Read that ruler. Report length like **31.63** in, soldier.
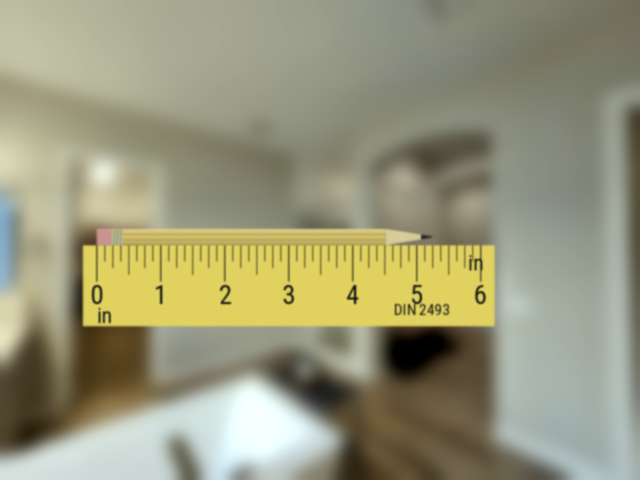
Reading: **5.25** in
